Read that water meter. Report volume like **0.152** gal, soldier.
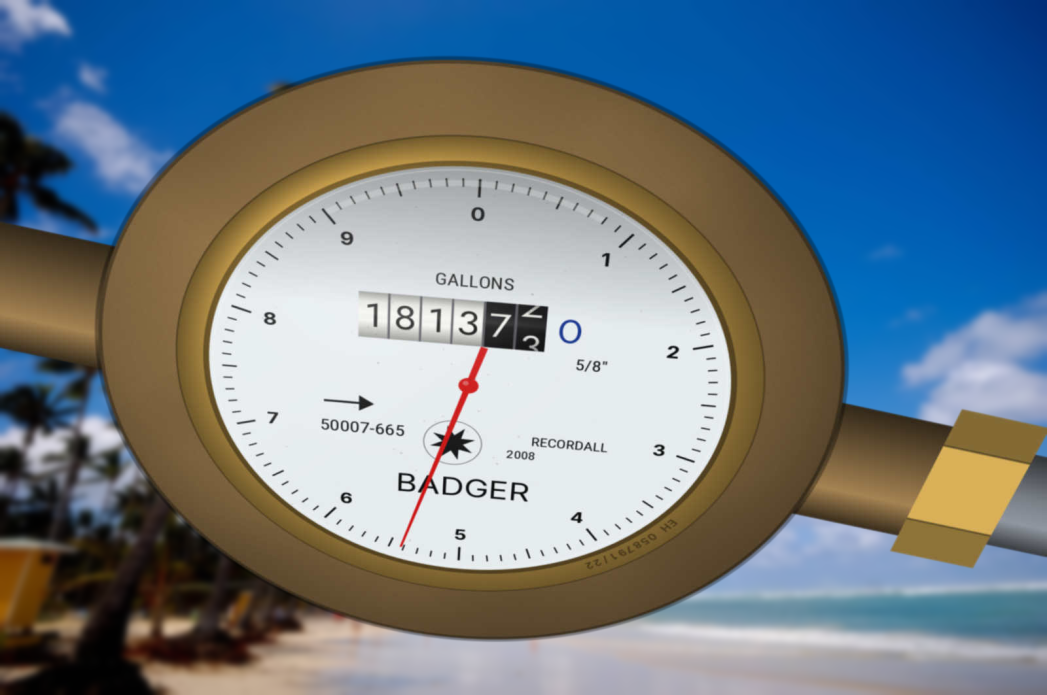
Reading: **1813725.4** gal
